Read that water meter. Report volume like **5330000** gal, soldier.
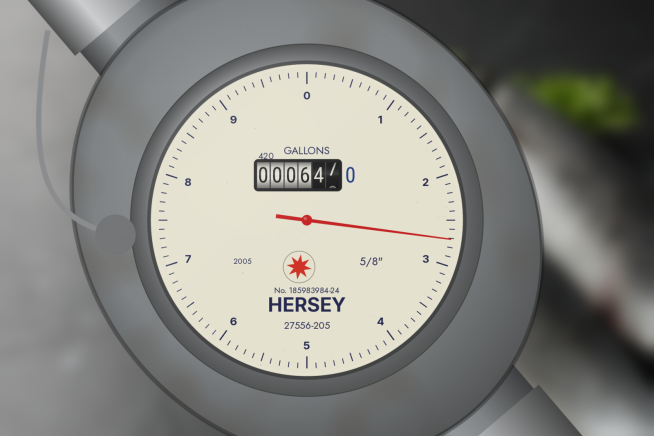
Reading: **6472.7** gal
